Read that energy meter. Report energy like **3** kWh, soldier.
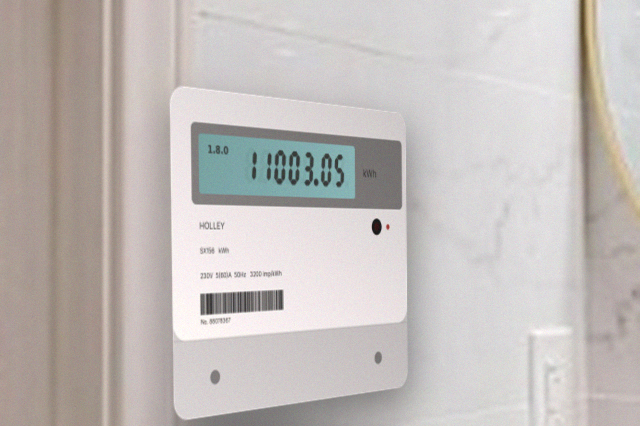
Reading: **11003.05** kWh
